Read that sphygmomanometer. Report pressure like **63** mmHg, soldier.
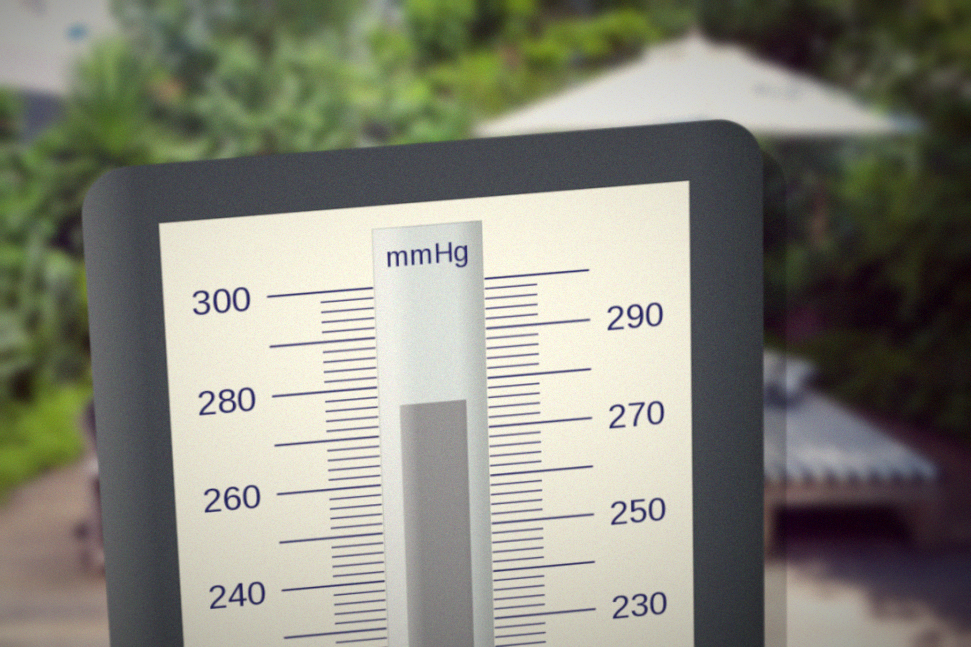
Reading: **276** mmHg
